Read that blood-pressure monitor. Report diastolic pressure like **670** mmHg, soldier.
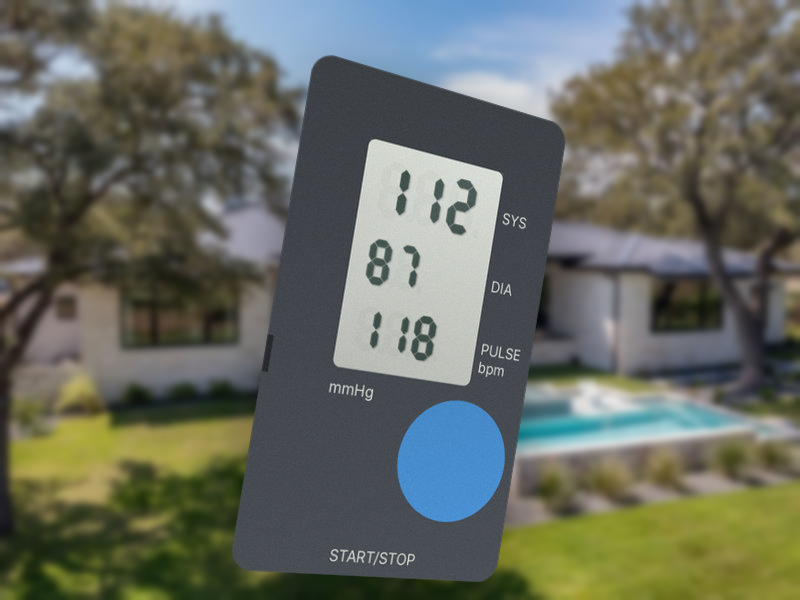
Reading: **87** mmHg
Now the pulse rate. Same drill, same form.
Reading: **118** bpm
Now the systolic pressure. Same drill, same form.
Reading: **112** mmHg
